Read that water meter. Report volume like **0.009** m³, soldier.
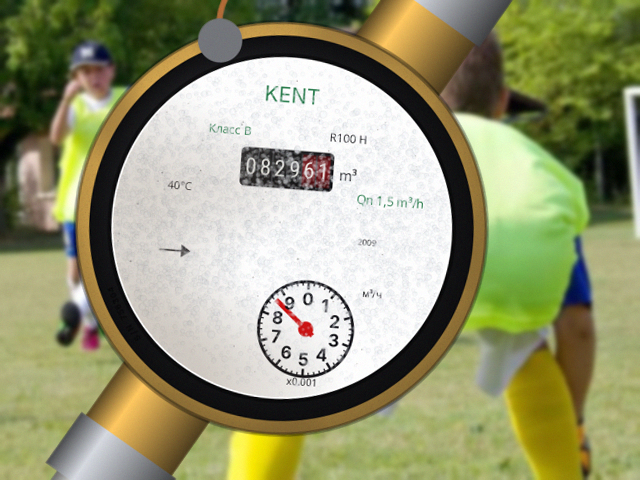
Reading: **829.618** m³
